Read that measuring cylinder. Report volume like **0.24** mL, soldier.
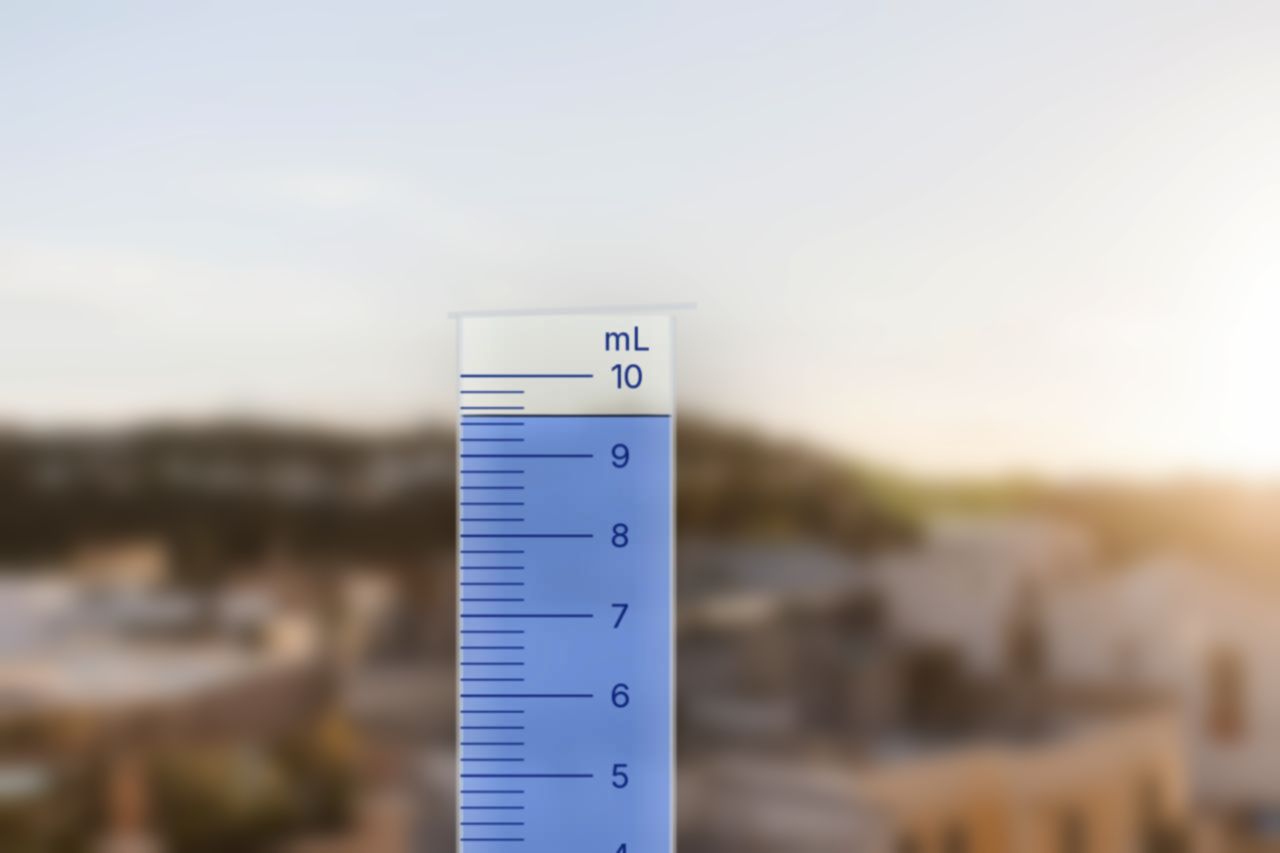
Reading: **9.5** mL
